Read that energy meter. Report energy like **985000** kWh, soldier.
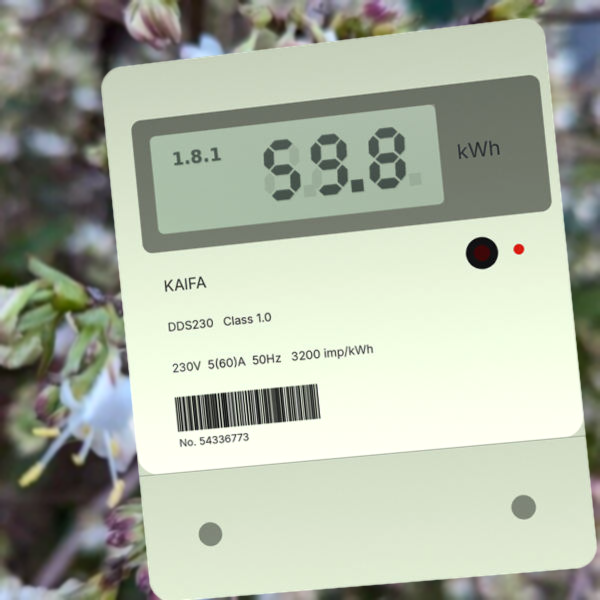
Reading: **59.8** kWh
